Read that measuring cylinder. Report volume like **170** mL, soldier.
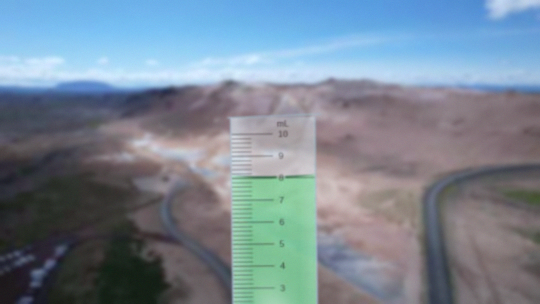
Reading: **8** mL
